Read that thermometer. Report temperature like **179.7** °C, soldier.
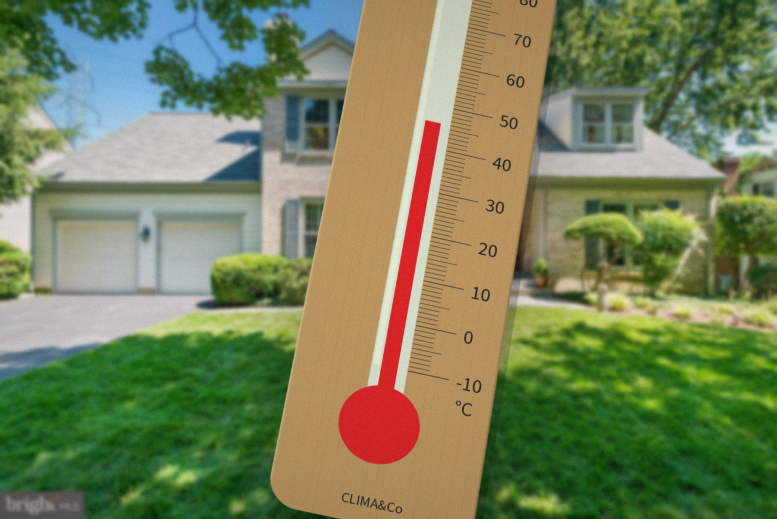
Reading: **46** °C
